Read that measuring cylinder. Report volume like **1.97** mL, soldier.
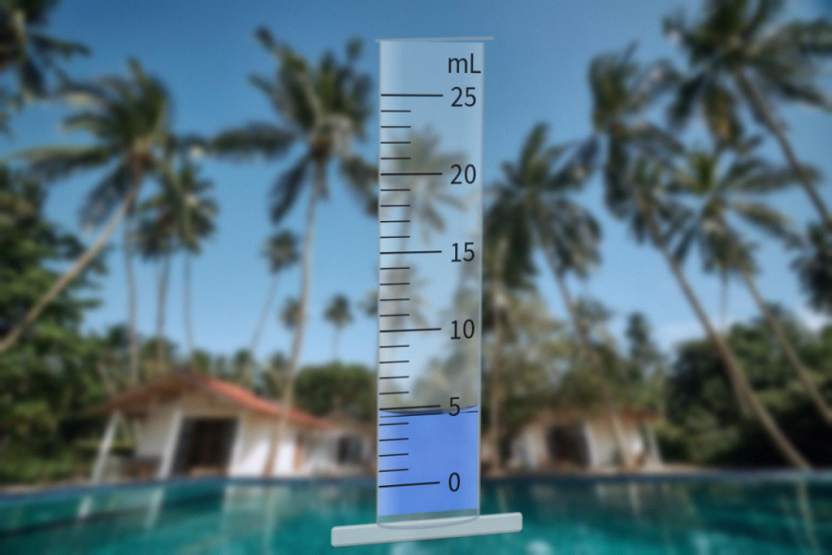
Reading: **4.5** mL
